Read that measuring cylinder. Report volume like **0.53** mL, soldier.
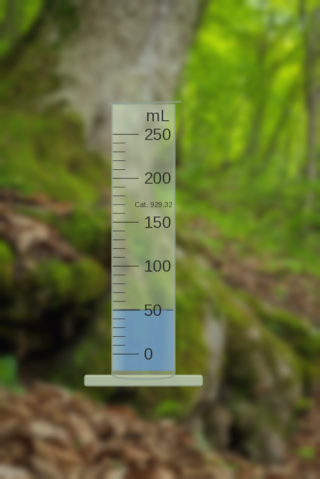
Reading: **50** mL
